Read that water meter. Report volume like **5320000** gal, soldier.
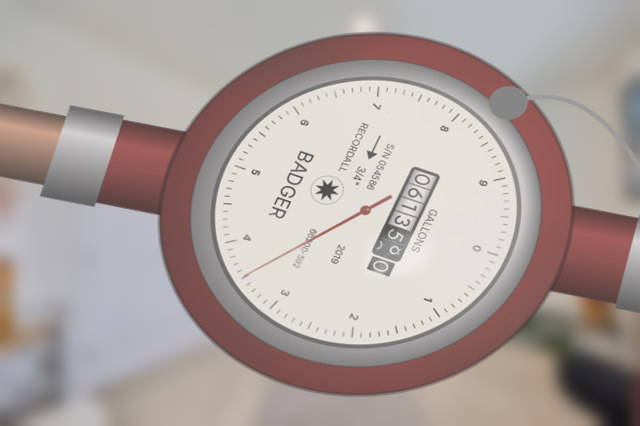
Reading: **613583.5** gal
